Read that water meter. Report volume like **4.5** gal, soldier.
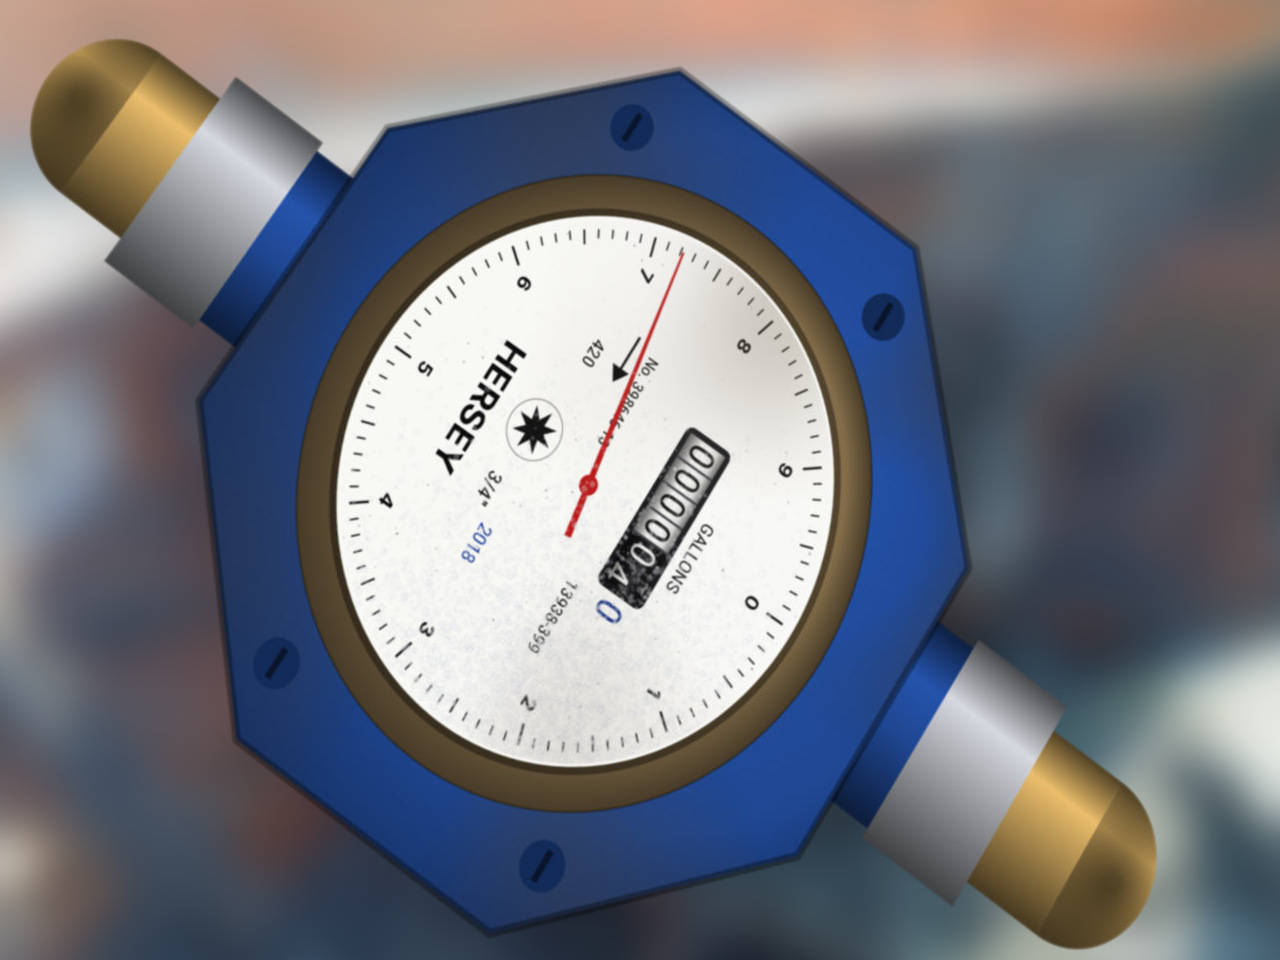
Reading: **37.2** gal
